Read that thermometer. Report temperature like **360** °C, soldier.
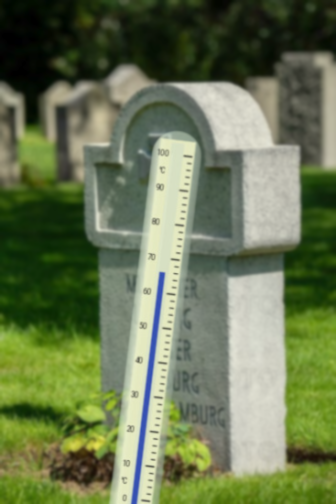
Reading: **66** °C
